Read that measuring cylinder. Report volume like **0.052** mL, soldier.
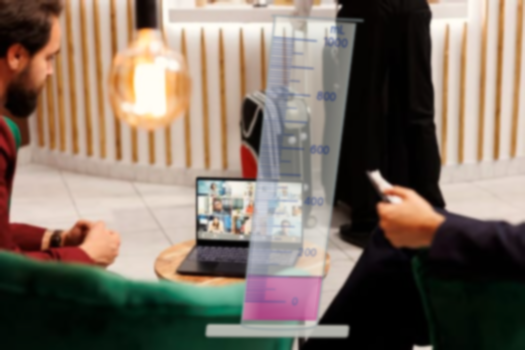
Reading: **100** mL
